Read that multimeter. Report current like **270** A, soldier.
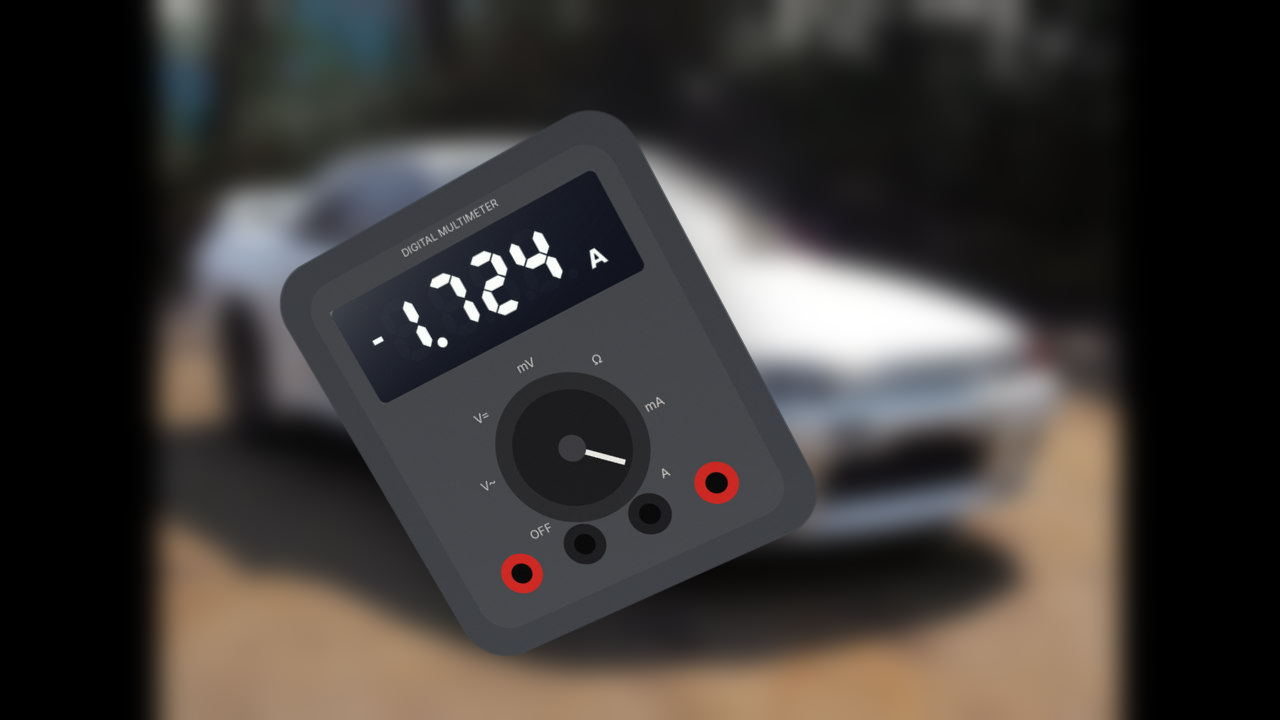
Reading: **-1.724** A
